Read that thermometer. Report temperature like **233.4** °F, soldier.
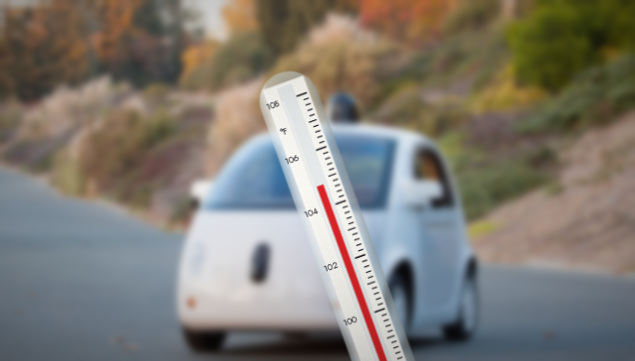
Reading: **104.8** °F
